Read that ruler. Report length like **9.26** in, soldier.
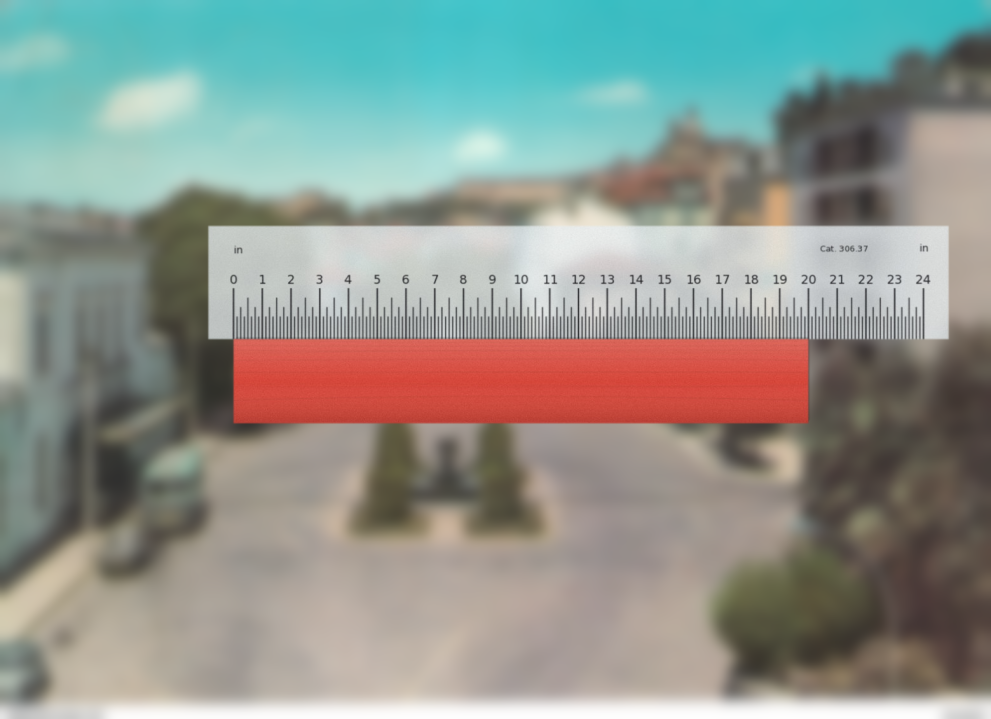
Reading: **20** in
